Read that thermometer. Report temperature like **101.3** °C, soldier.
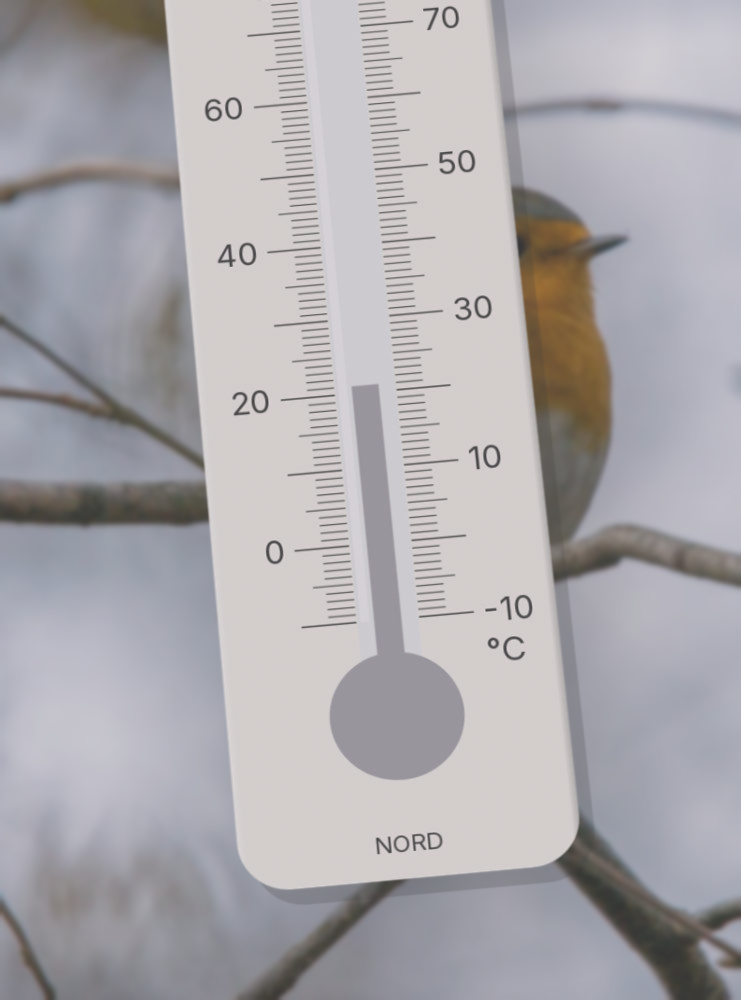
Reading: **21** °C
